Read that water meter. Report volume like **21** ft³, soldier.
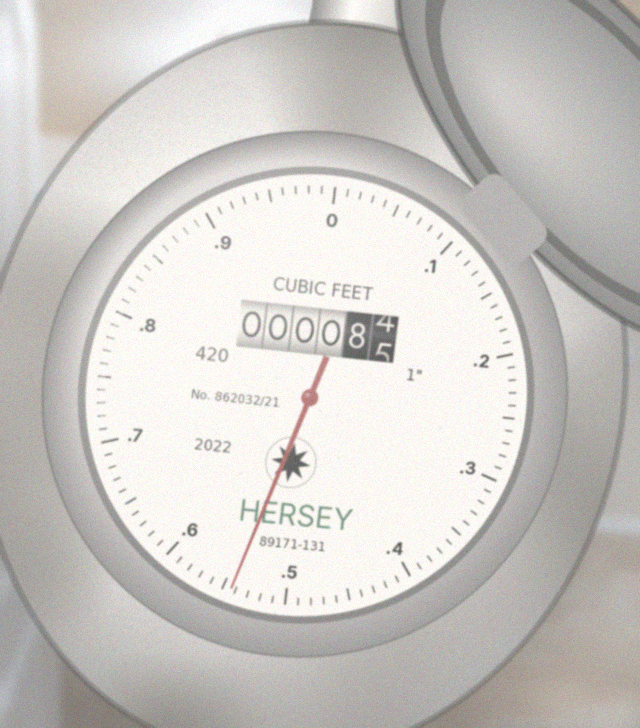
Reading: **84.54** ft³
